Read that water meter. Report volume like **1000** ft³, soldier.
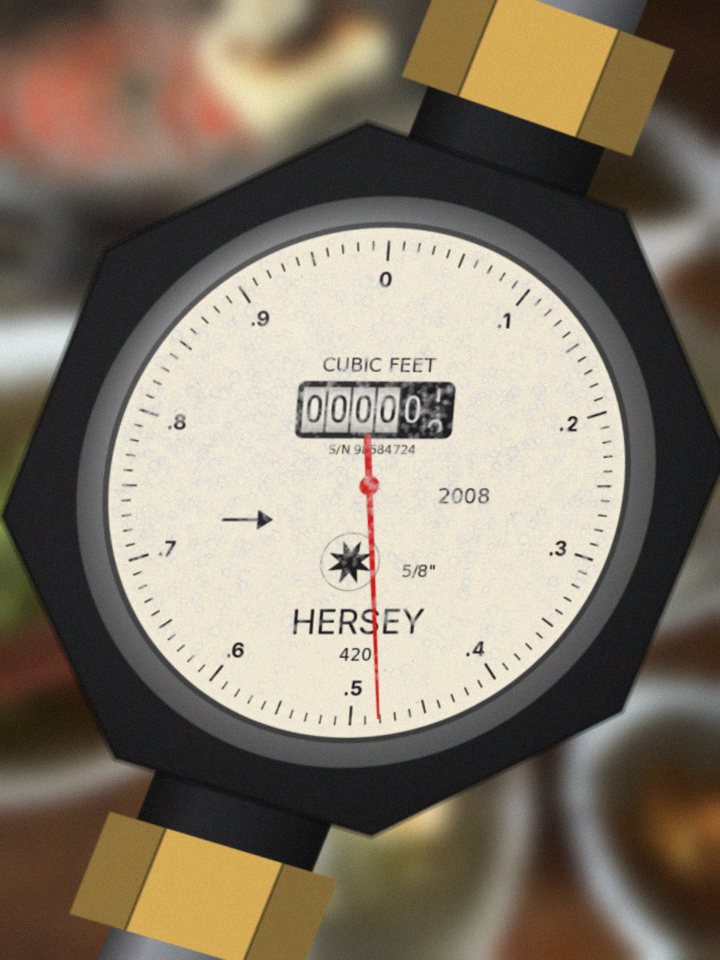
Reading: **1.48** ft³
